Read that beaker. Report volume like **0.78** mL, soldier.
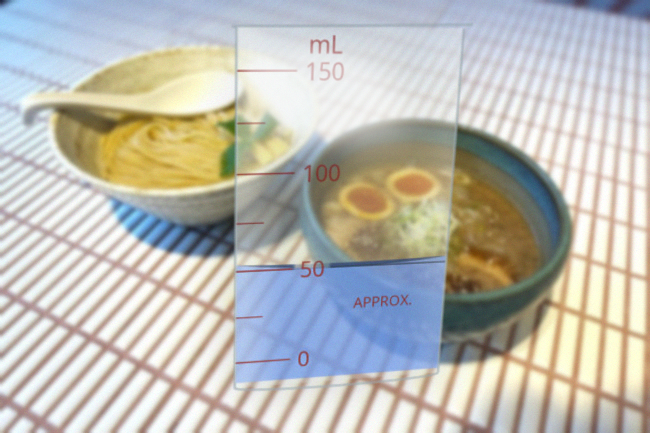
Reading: **50** mL
